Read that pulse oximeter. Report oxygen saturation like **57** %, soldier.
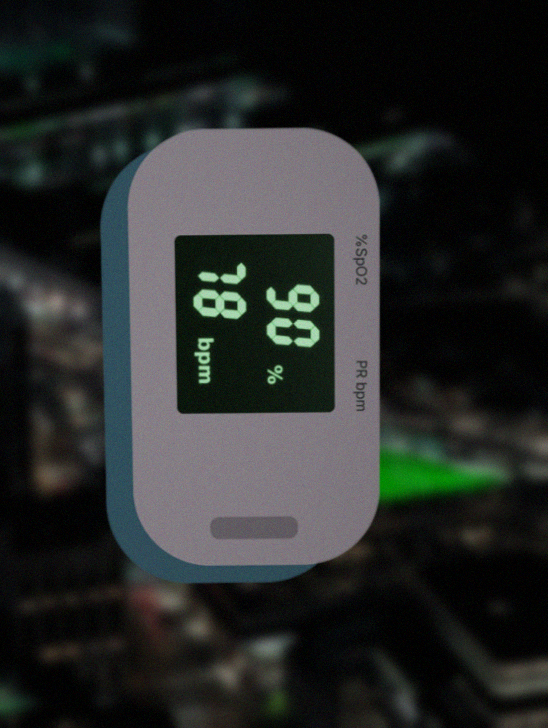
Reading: **90** %
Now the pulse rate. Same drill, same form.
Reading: **78** bpm
